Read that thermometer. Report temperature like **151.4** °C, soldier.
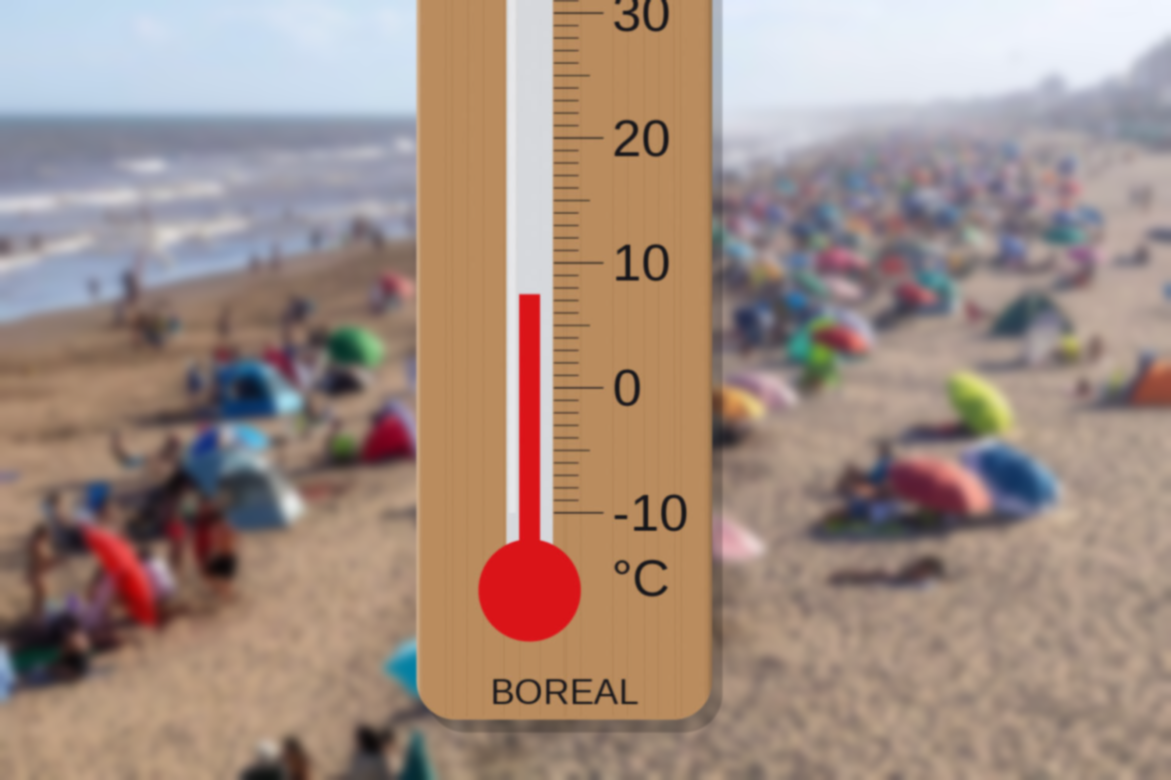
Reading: **7.5** °C
